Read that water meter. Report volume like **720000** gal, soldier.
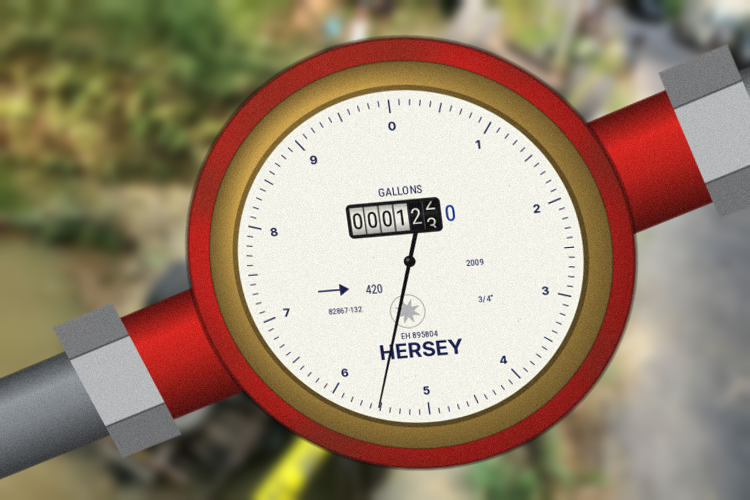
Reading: **1225.5** gal
